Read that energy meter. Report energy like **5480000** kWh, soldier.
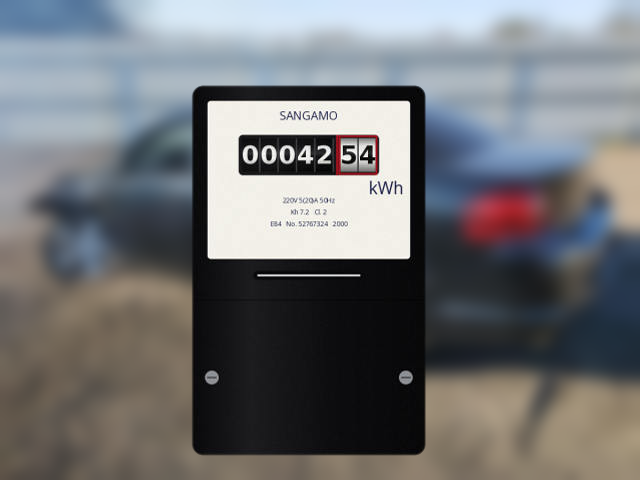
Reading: **42.54** kWh
